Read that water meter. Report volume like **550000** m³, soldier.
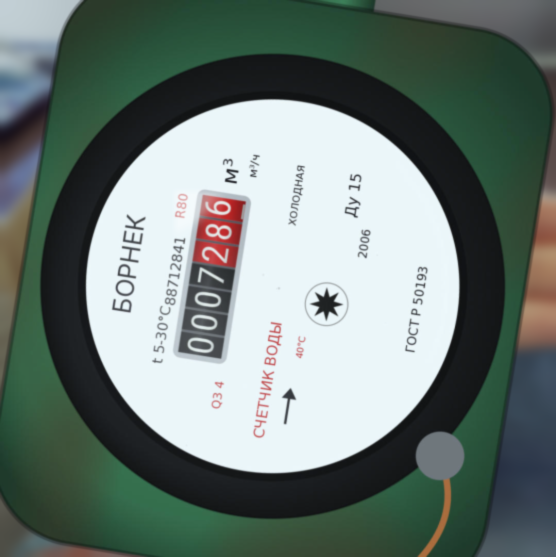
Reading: **7.286** m³
